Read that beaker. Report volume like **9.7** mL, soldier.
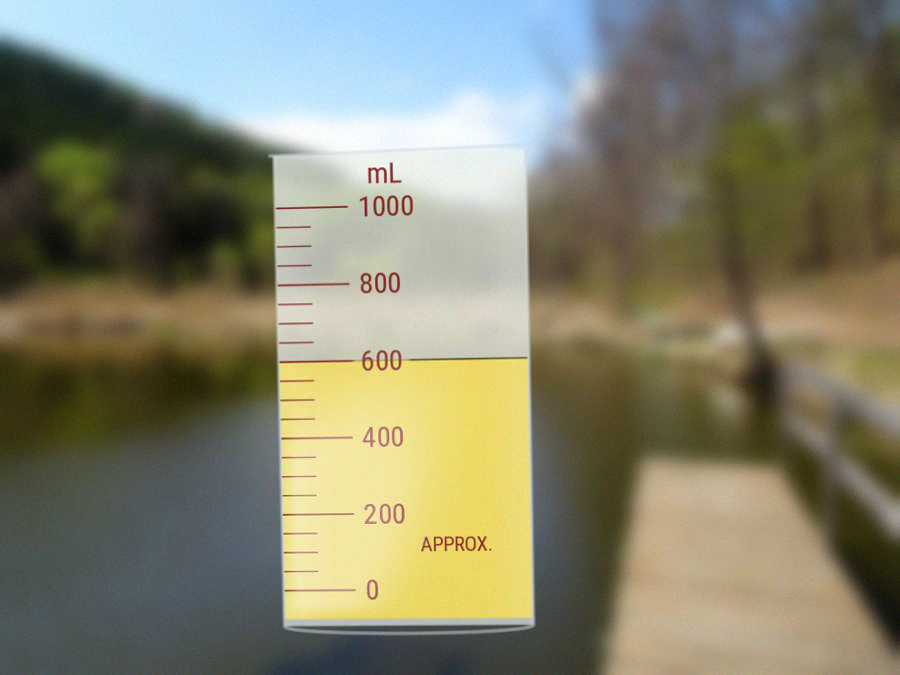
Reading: **600** mL
